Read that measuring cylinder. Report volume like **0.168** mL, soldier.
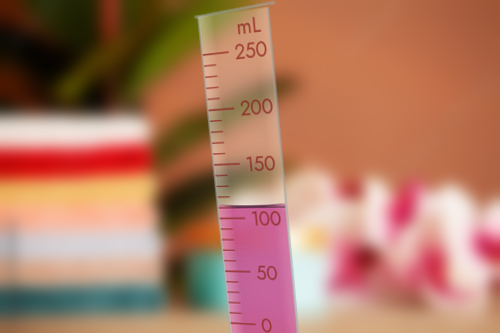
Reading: **110** mL
